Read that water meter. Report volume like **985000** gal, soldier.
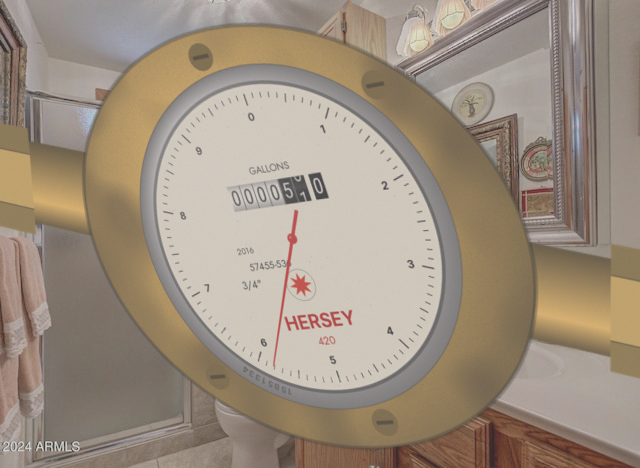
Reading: **505.8** gal
